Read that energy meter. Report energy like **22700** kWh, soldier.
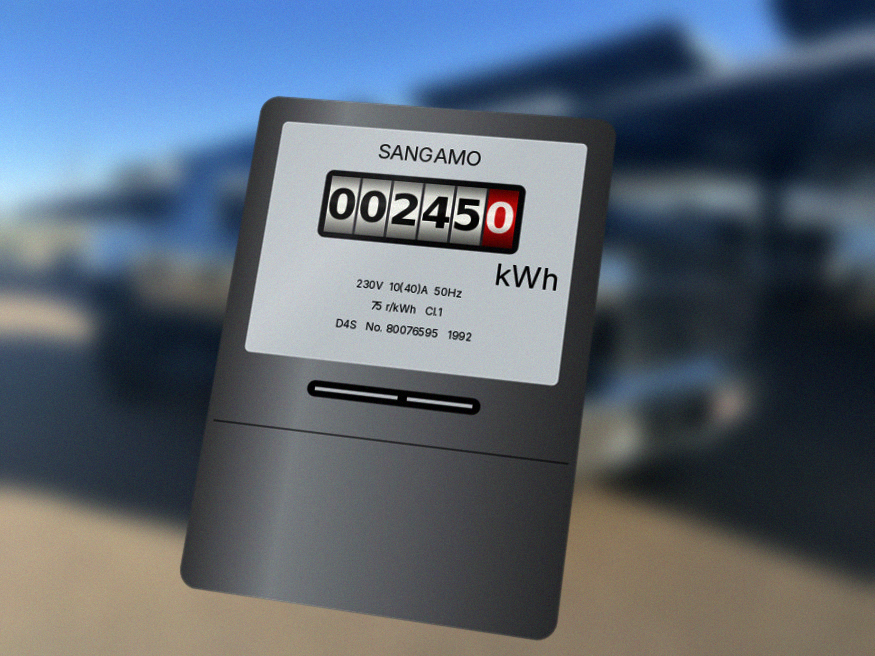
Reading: **245.0** kWh
